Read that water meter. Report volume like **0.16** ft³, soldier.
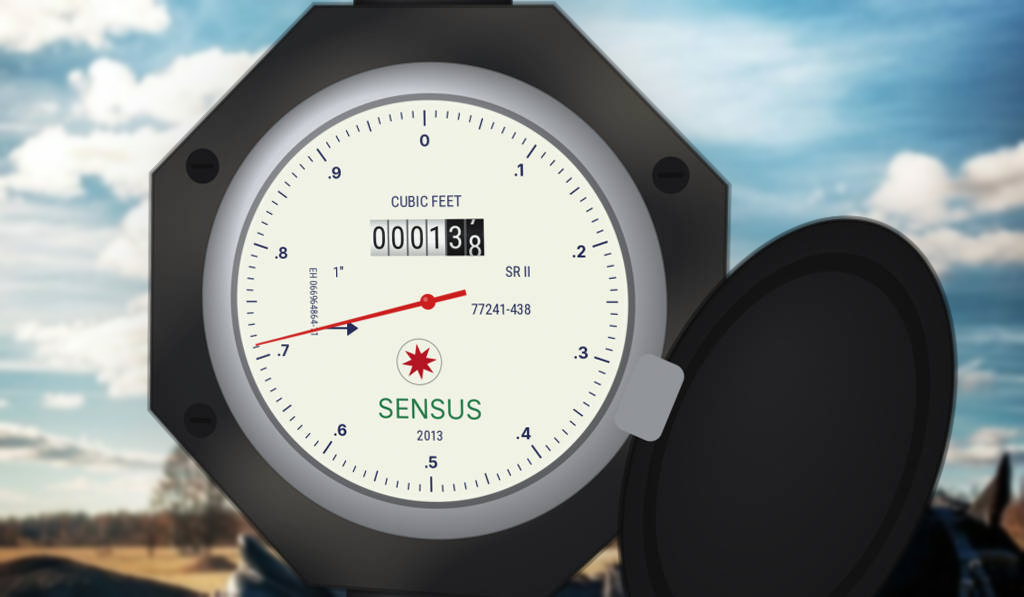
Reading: **137.71** ft³
